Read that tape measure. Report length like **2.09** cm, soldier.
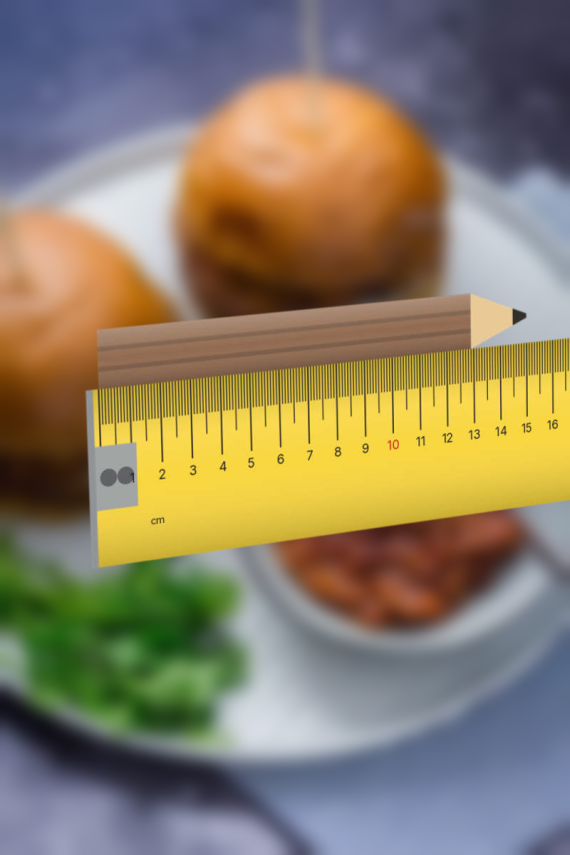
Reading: **15** cm
